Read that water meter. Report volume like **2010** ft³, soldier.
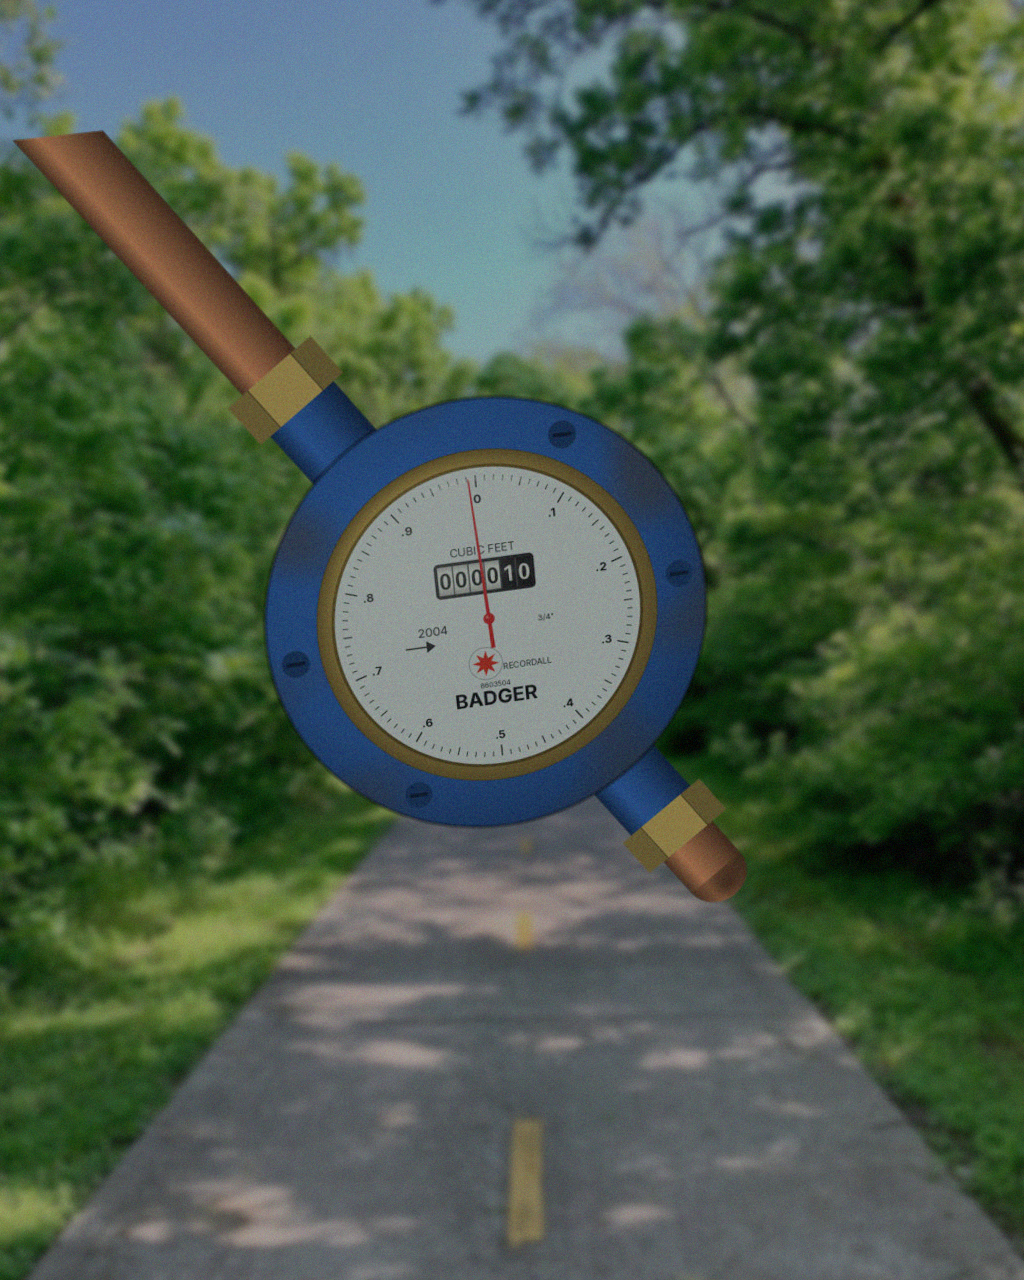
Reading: **9.99** ft³
